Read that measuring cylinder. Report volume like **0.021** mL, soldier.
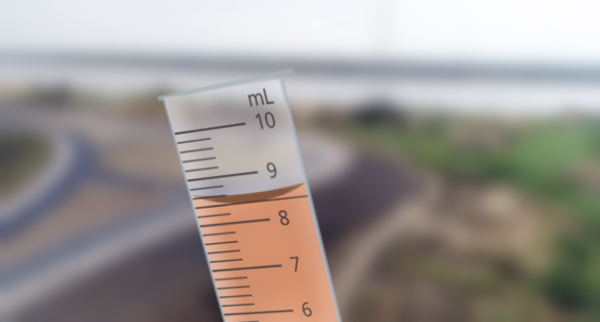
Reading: **8.4** mL
